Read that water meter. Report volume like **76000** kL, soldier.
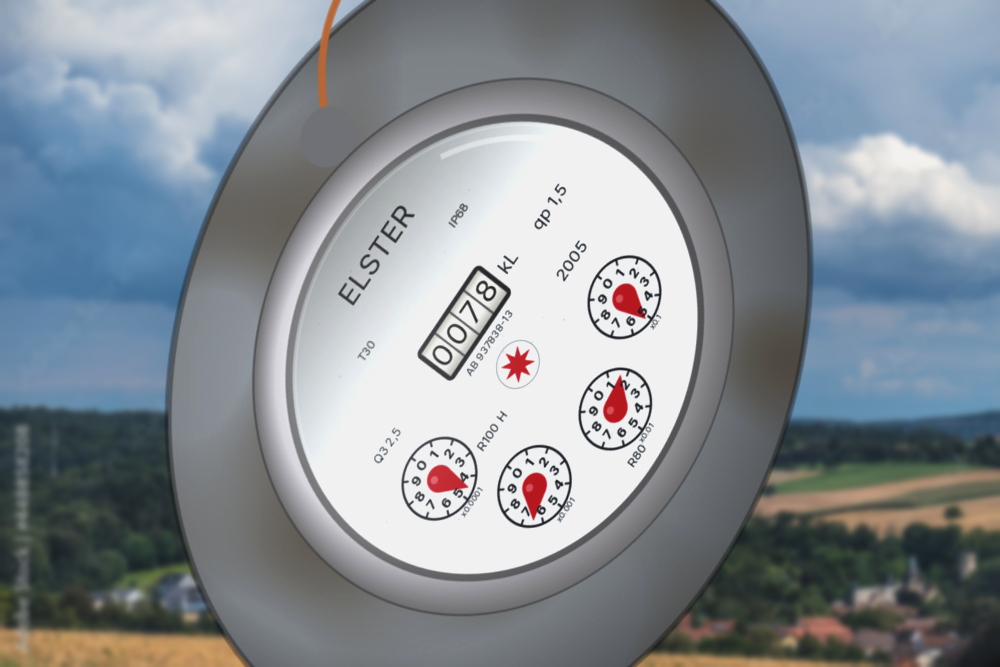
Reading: **78.5164** kL
